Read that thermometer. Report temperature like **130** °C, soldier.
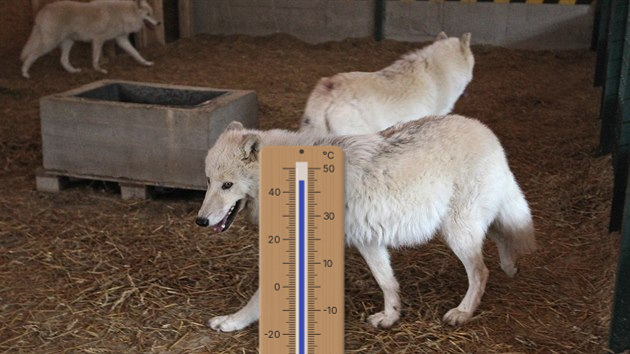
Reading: **45** °C
